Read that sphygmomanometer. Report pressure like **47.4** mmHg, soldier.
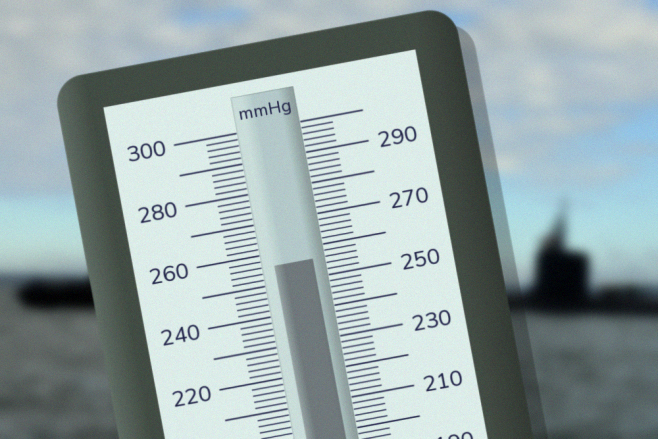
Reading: **256** mmHg
